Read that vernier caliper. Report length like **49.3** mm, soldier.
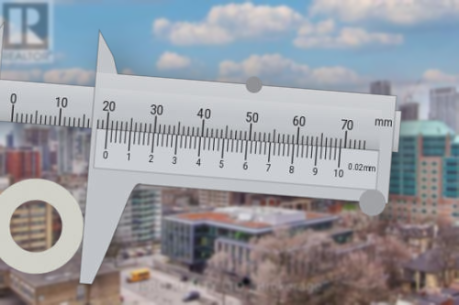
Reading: **20.0** mm
